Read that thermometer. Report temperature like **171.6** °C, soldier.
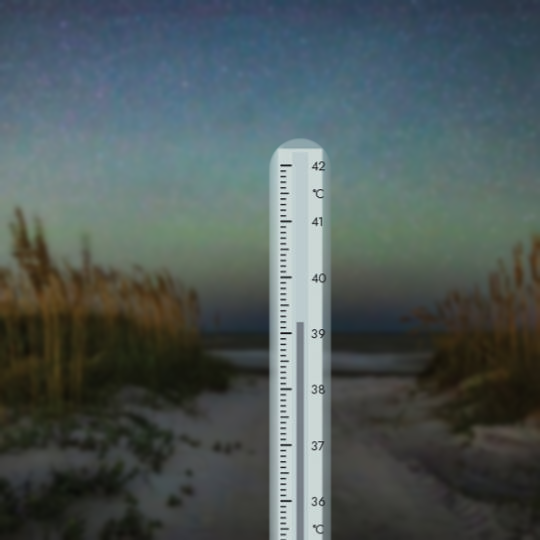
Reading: **39.2** °C
